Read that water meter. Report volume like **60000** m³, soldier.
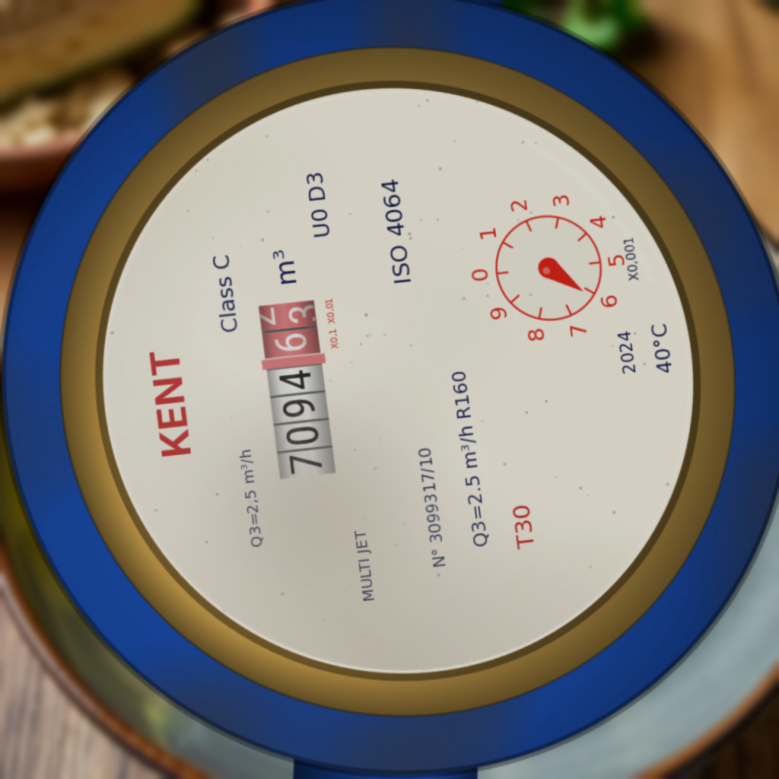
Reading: **7094.626** m³
